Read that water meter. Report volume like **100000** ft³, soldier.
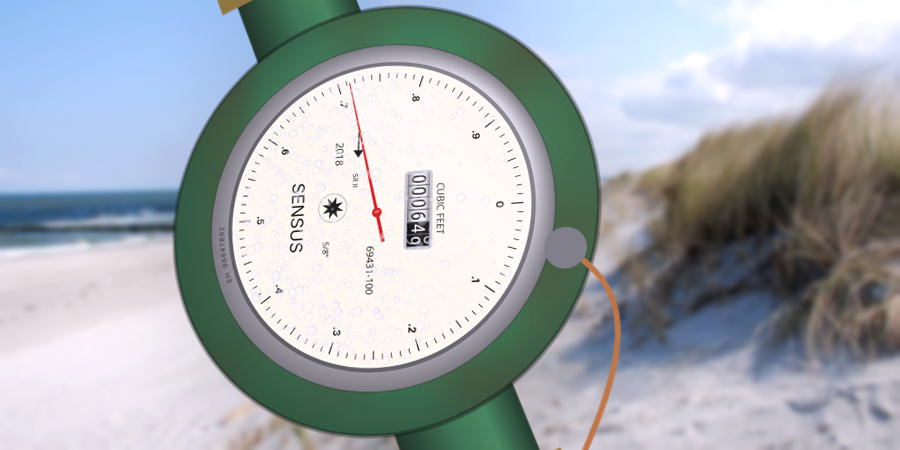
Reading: **648.71** ft³
